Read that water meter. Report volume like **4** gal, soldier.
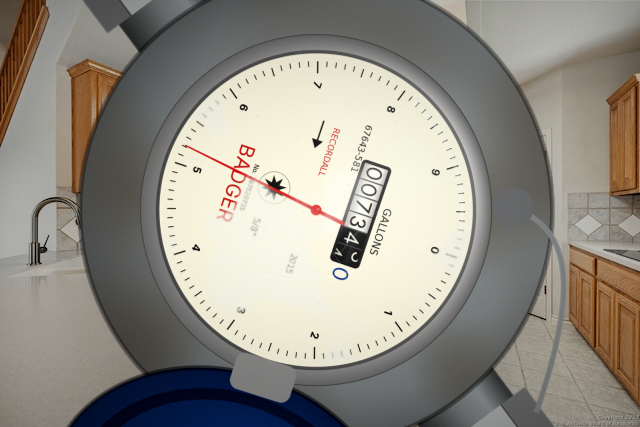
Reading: **73435.2** gal
